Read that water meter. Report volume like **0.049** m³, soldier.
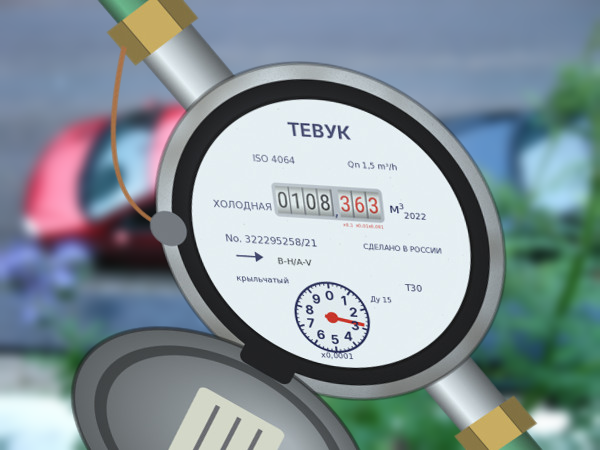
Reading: **108.3632** m³
